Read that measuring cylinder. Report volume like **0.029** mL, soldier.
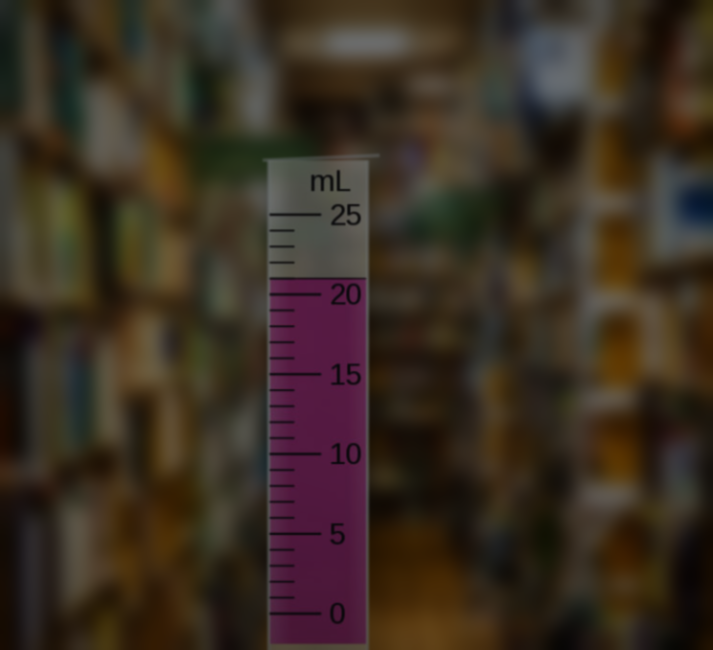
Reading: **21** mL
